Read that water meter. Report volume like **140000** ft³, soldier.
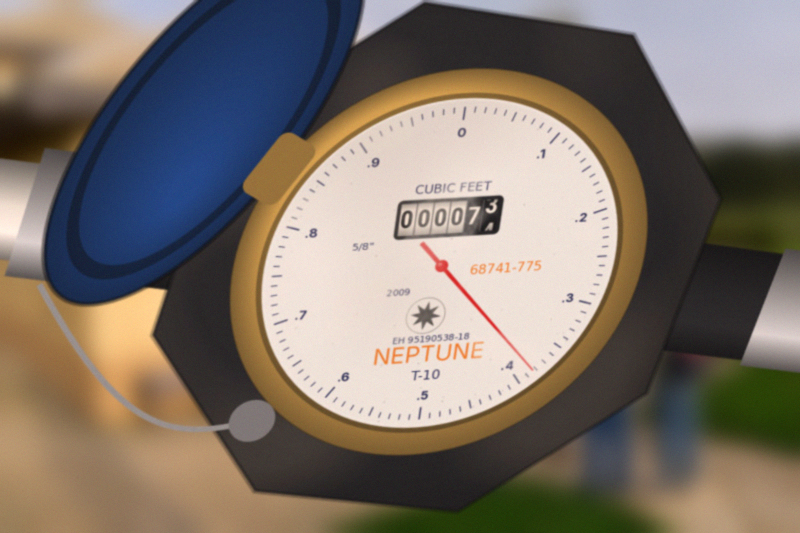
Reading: **73.38** ft³
